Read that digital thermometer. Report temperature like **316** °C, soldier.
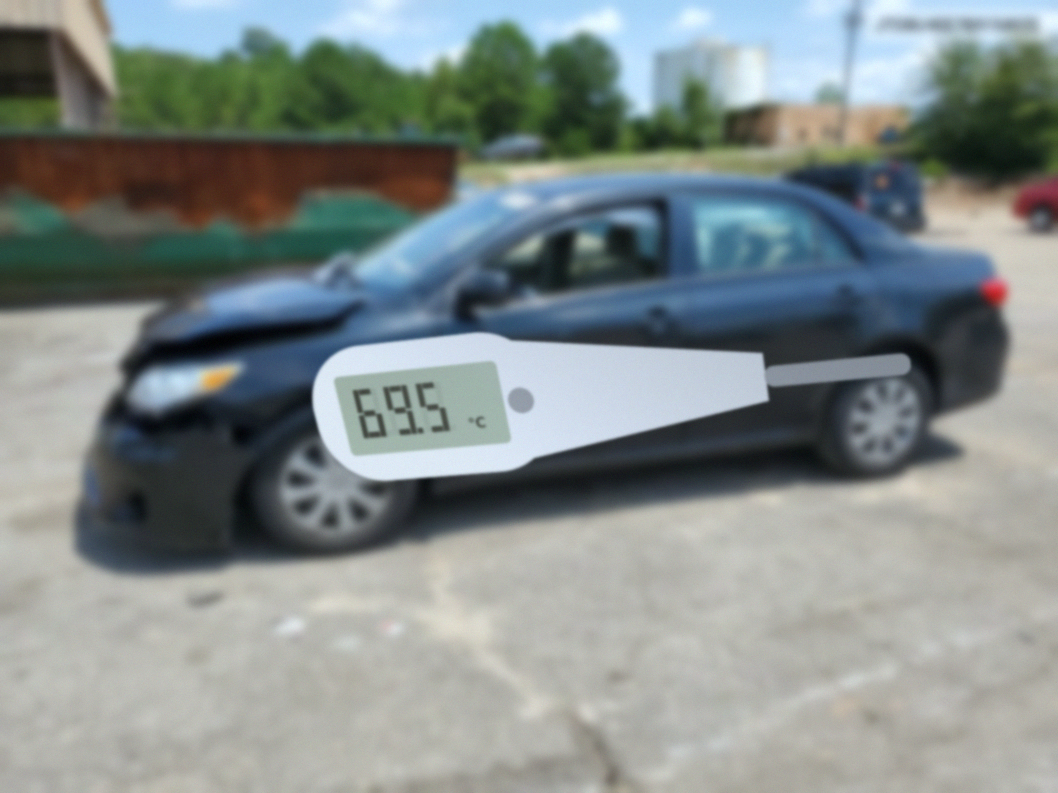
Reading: **69.5** °C
